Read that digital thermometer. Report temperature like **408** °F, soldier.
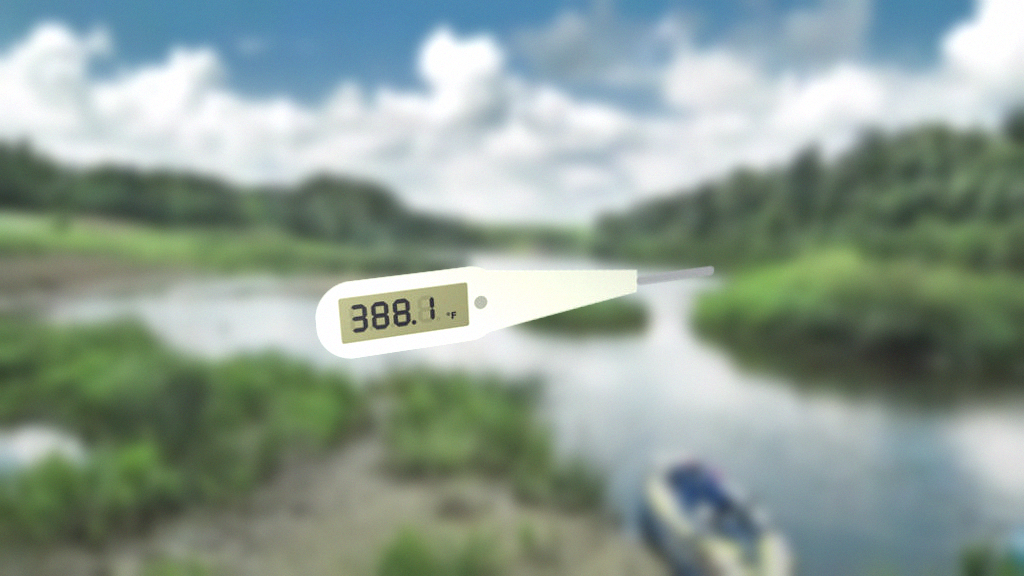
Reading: **388.1** °F
